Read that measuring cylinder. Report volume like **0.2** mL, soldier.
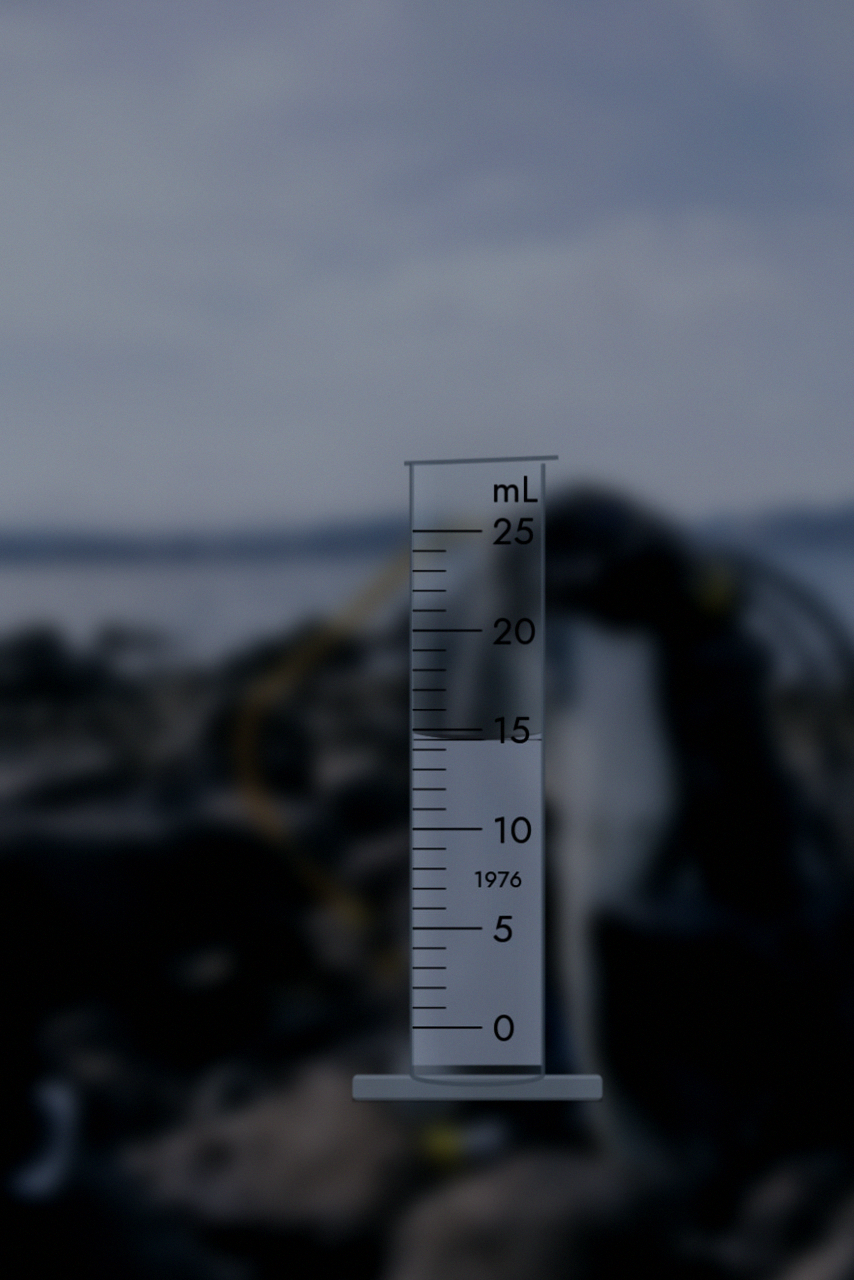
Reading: **14.5** mL
